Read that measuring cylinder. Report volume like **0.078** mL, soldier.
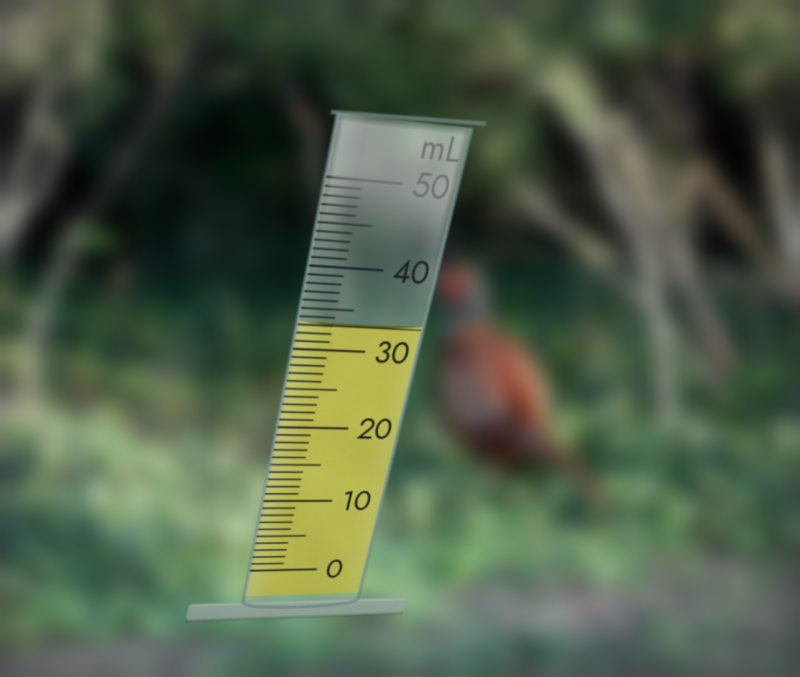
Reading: **33** mL
